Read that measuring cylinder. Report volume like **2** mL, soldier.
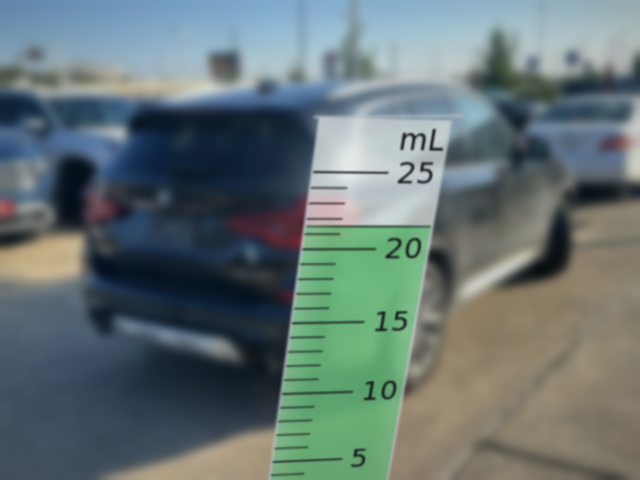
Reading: **21.5** mL
